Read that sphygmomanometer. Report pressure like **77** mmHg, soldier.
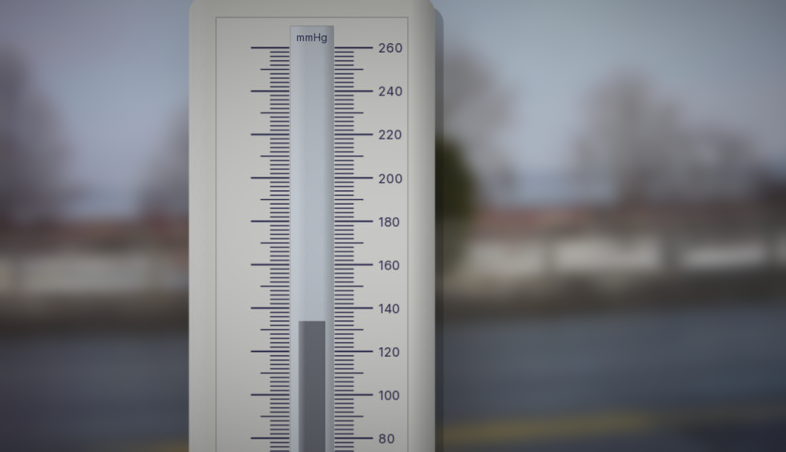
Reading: **134** mmHg
